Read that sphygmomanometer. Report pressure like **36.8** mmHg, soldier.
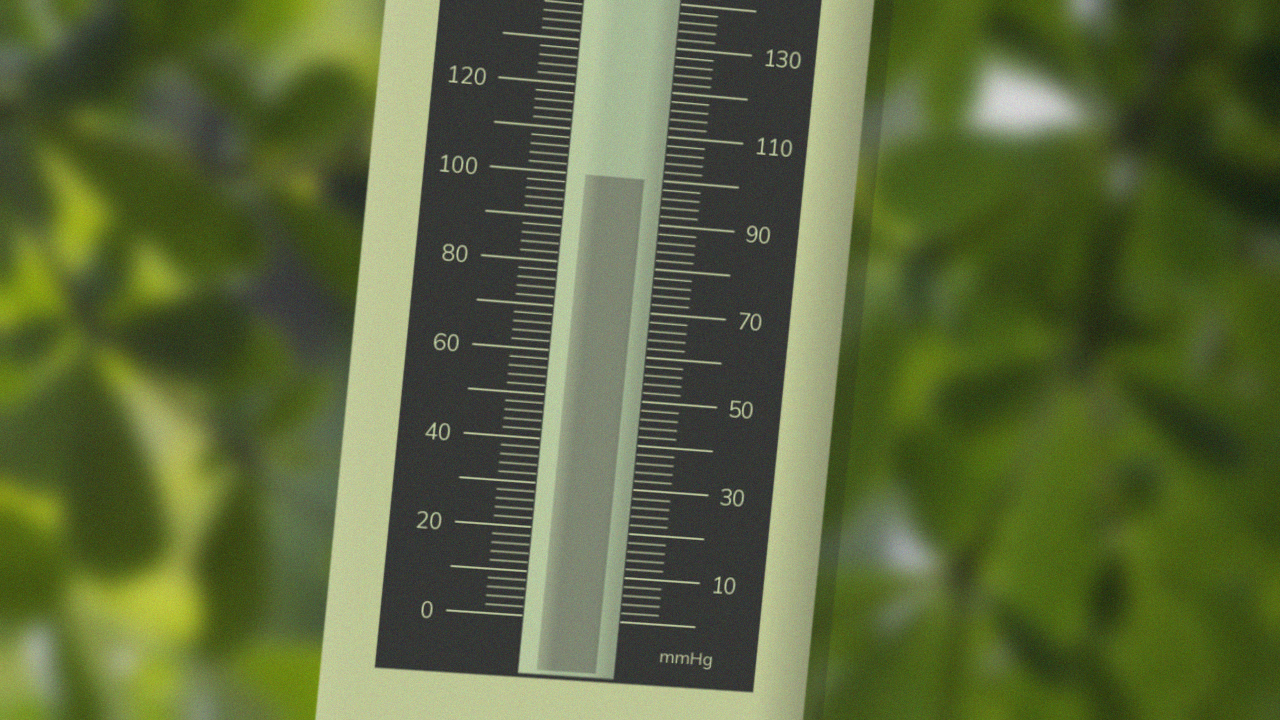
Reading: **100** mmHg
